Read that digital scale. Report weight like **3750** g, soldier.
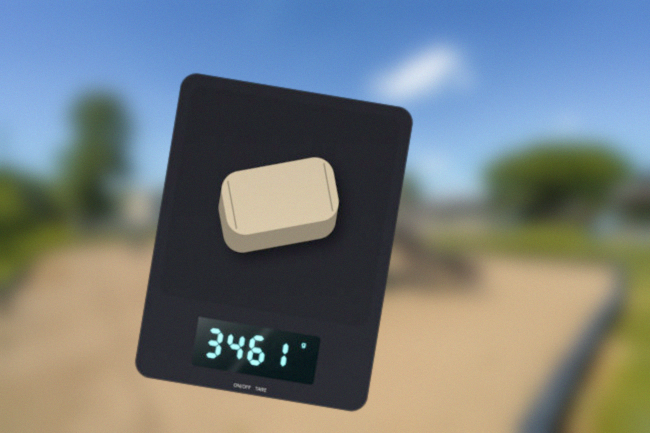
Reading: **3461** g
